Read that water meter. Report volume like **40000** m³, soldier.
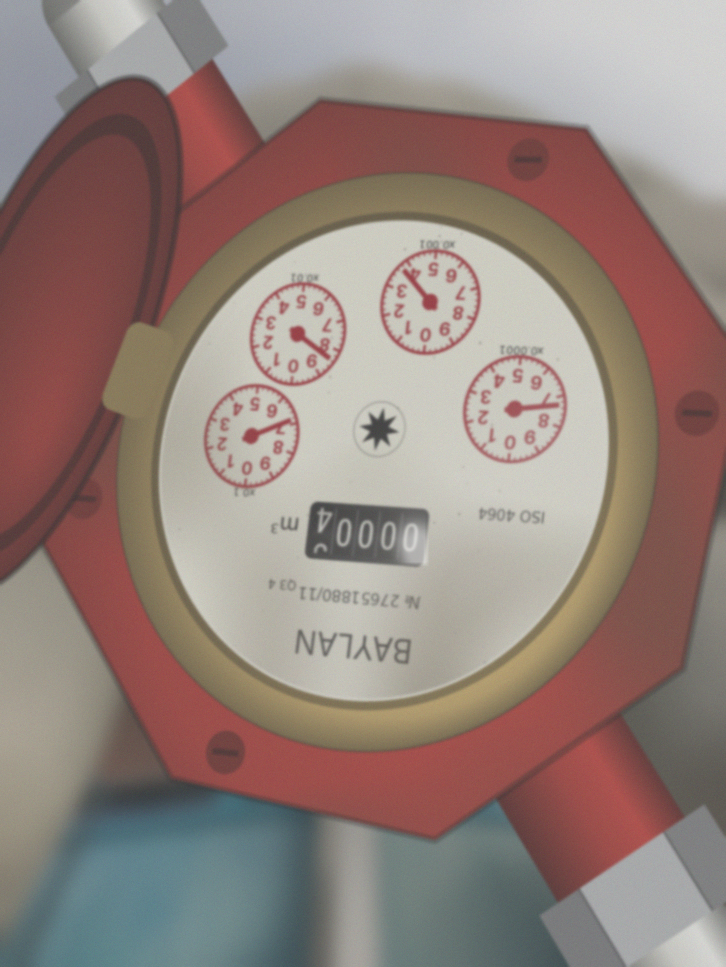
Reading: **3.6837** m³
